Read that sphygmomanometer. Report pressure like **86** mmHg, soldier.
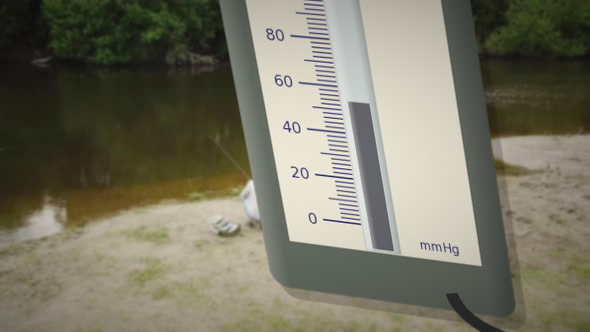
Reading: **54** mmHg
